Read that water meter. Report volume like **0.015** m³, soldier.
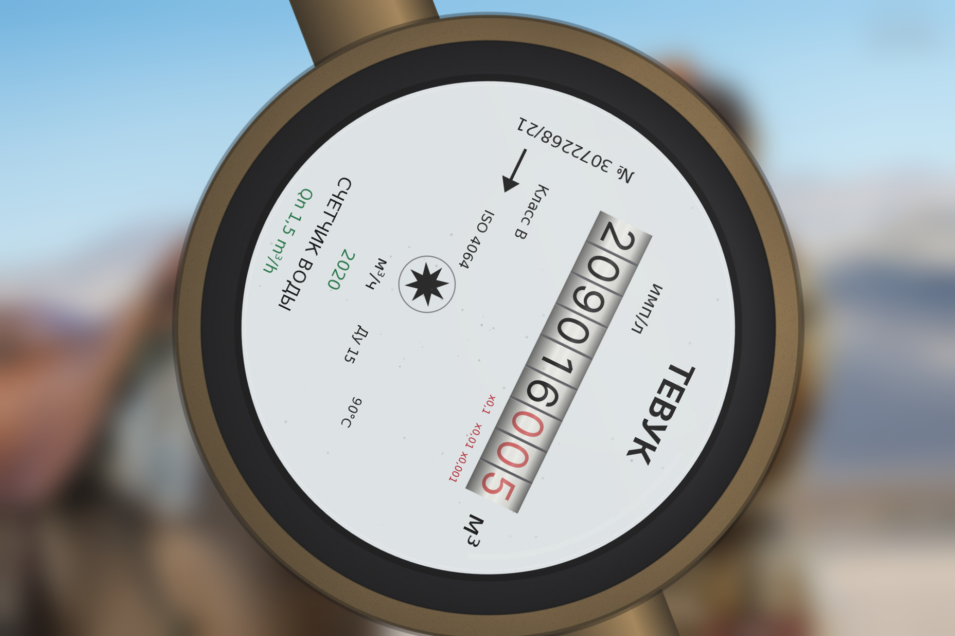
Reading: **209016.005** m³
